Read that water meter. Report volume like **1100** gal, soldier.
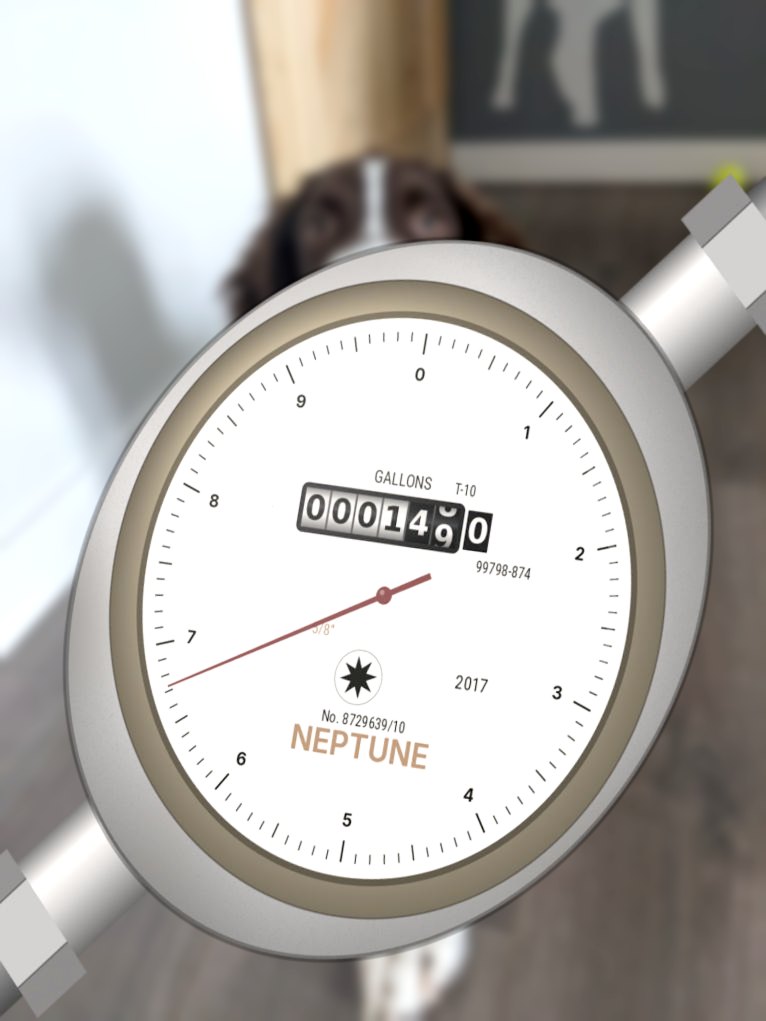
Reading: **1486.7** gal
